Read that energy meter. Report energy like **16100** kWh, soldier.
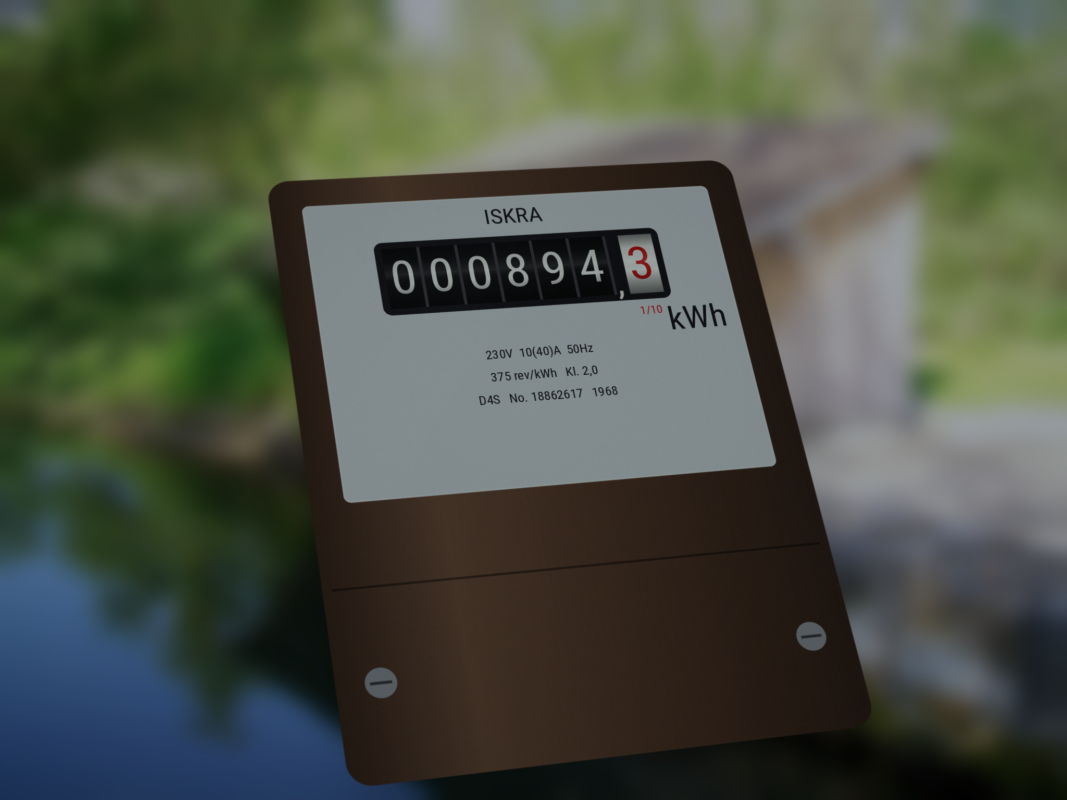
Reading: **894.3** kWh
